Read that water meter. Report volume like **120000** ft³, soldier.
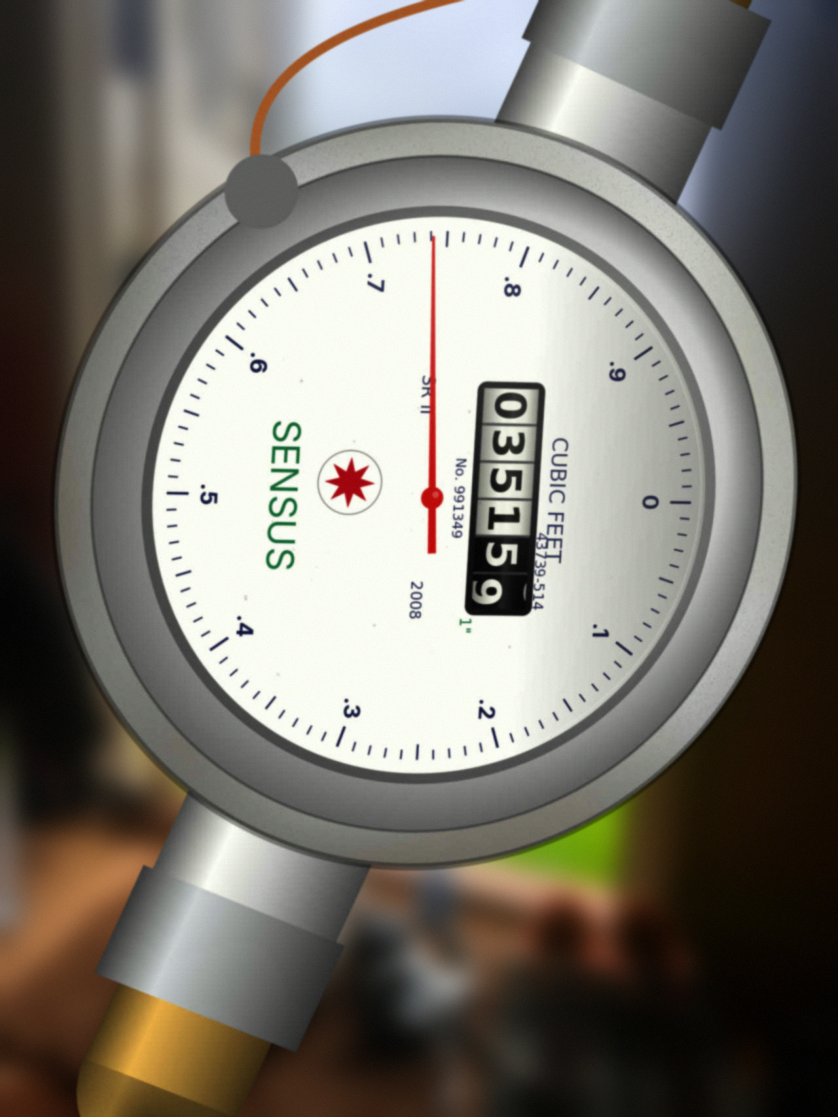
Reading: **35158.74** ft³
